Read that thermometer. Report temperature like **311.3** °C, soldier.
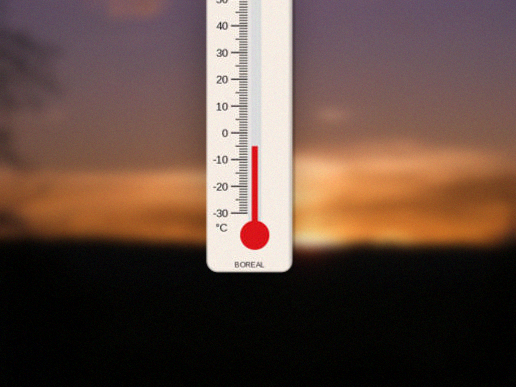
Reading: **-5** °C
